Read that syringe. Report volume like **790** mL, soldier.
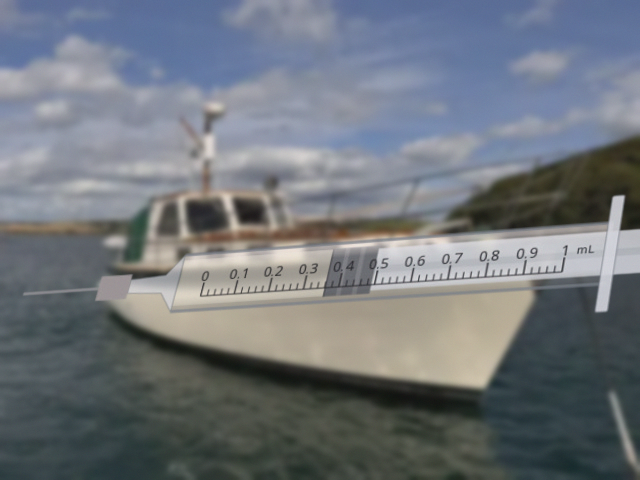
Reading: **0.36** mL
